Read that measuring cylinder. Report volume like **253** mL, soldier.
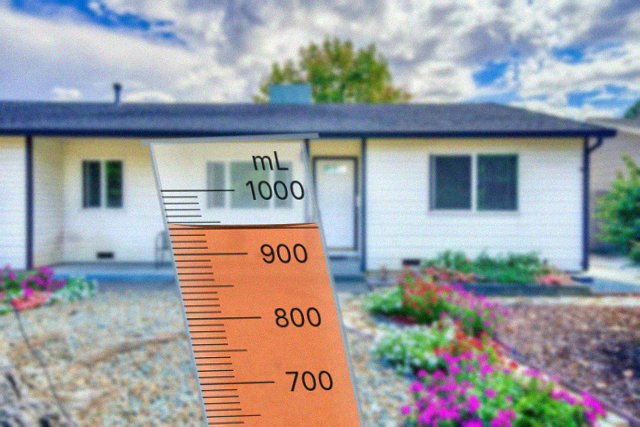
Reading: **940** mL
